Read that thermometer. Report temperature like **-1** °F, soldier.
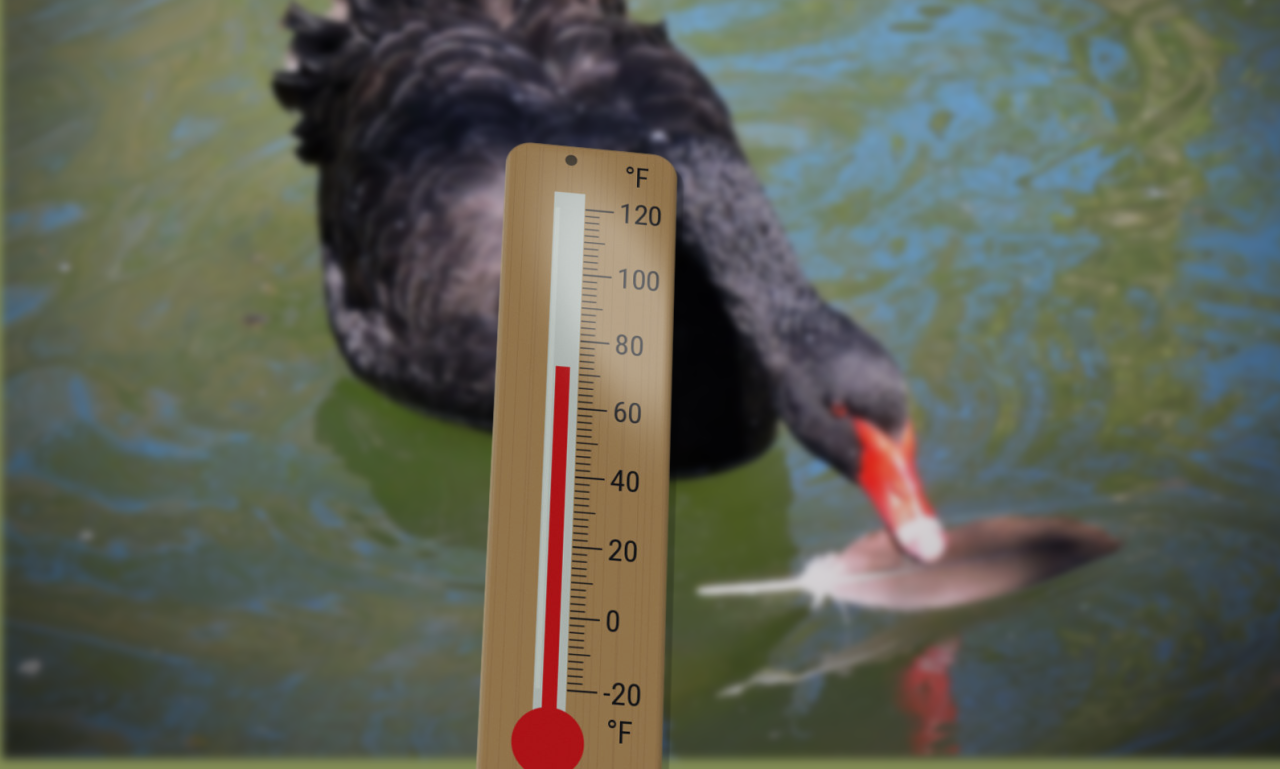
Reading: **72** °F
